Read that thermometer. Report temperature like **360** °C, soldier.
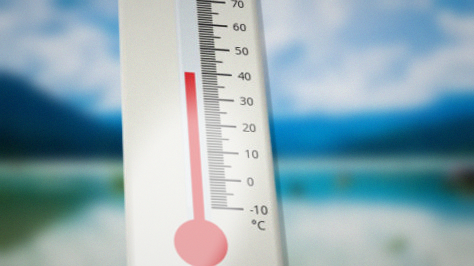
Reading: **40** °C
